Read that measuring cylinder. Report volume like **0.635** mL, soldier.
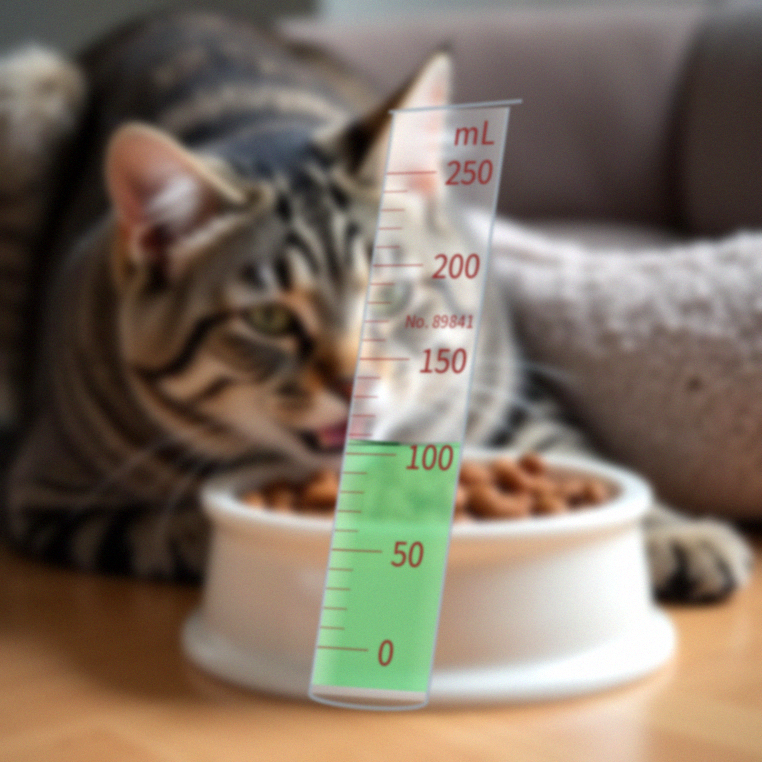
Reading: **105** mL
